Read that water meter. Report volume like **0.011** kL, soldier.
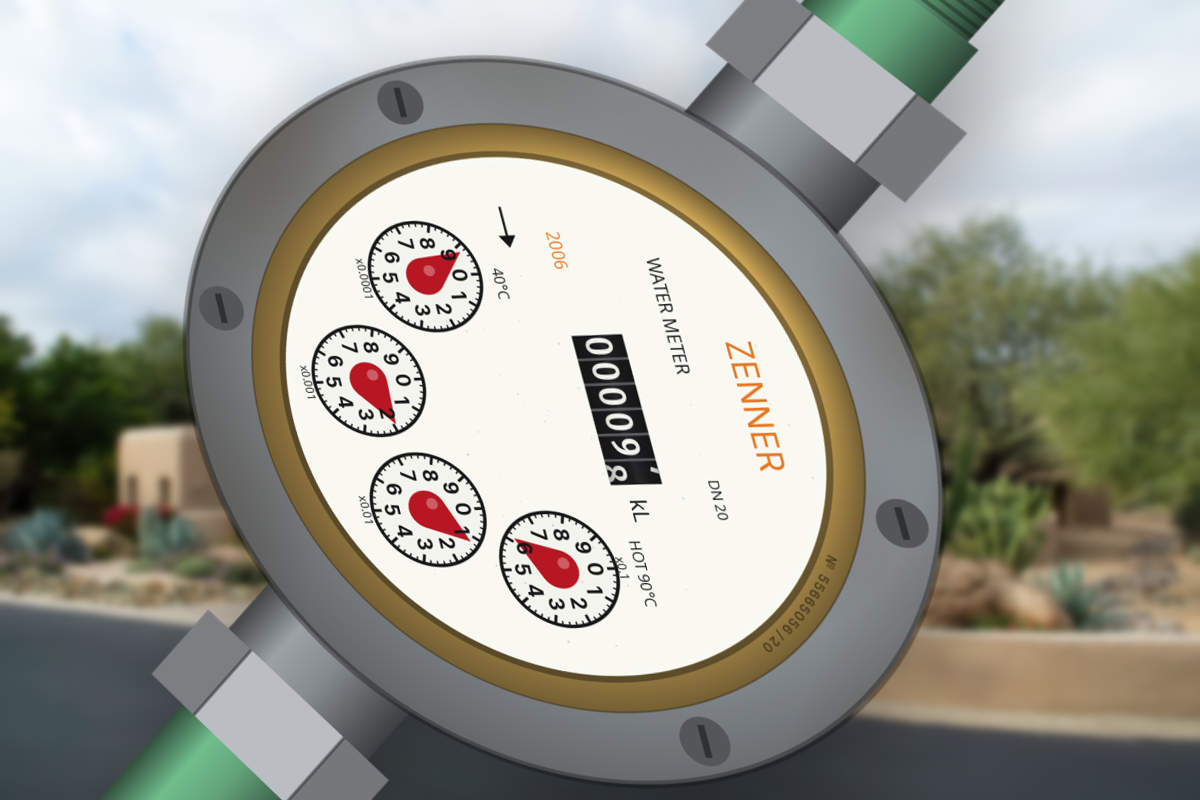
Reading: **97.6119** kL
